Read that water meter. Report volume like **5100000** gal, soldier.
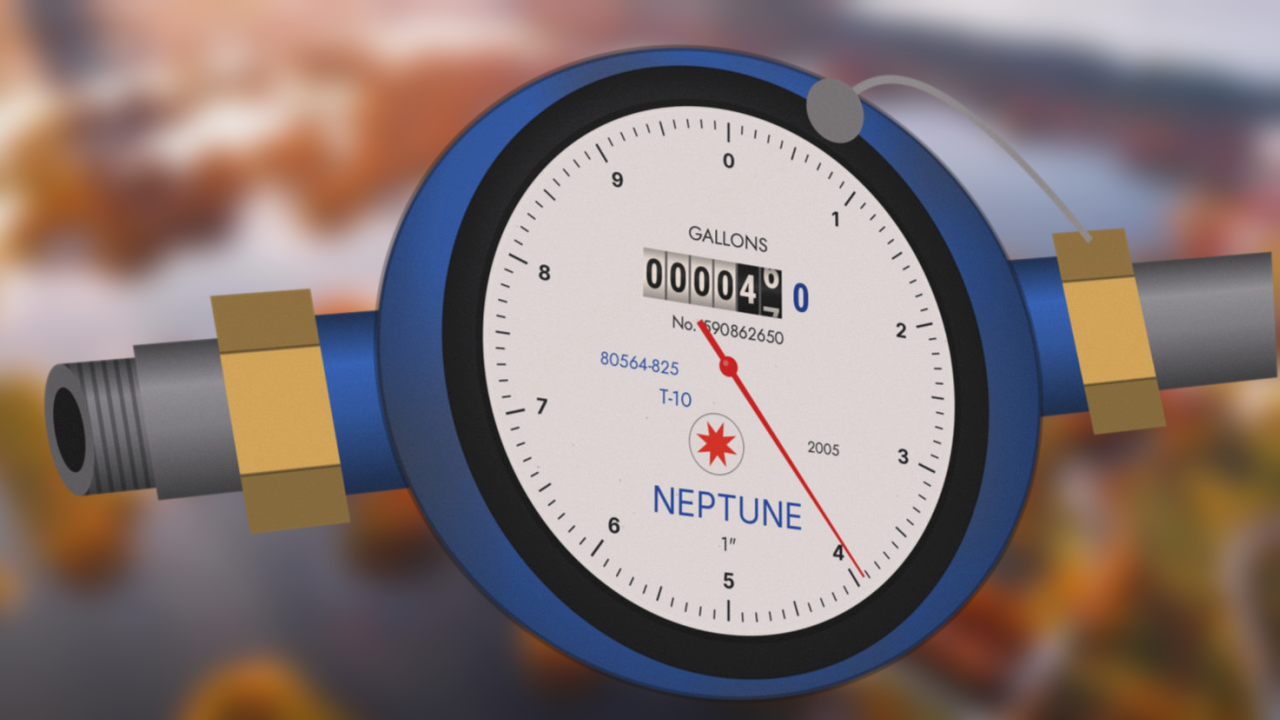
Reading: **463.9** gal
